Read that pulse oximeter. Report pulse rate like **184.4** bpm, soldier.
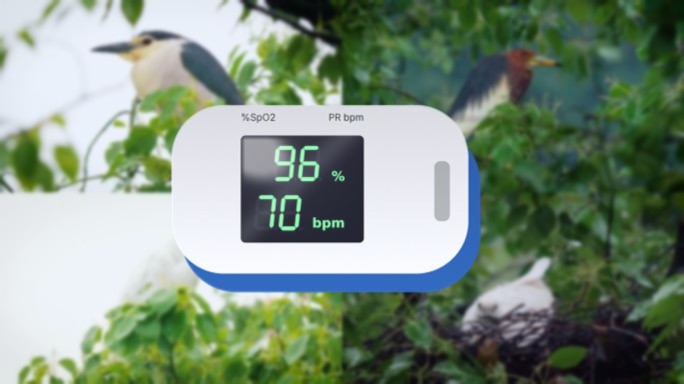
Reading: **70** bpm
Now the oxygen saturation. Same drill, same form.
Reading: **96** %
